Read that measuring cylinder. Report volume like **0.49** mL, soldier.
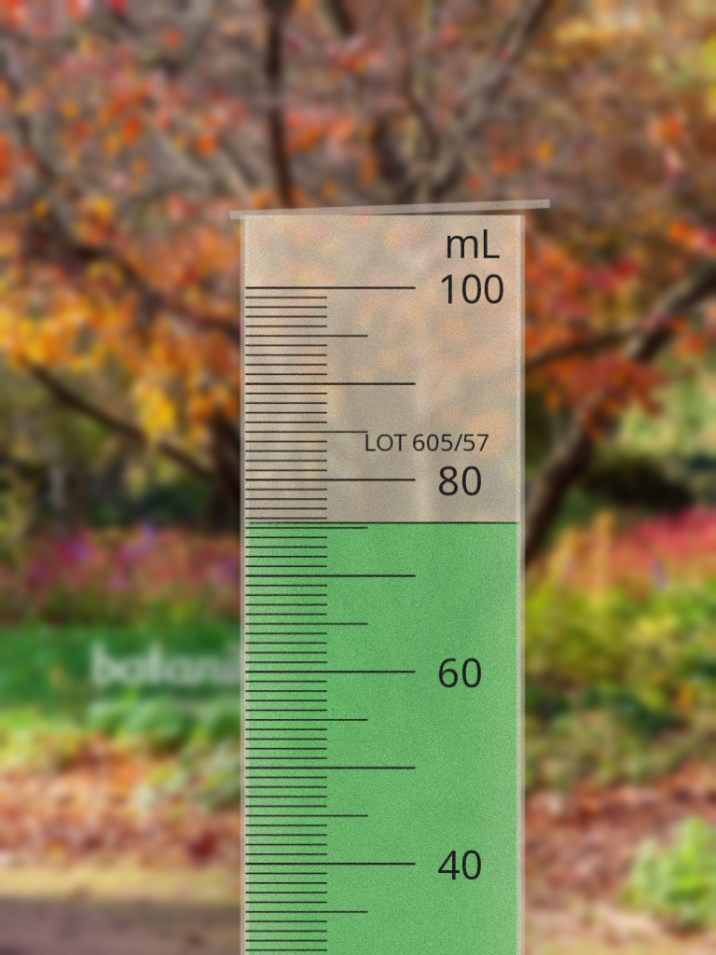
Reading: **75.5** mL
